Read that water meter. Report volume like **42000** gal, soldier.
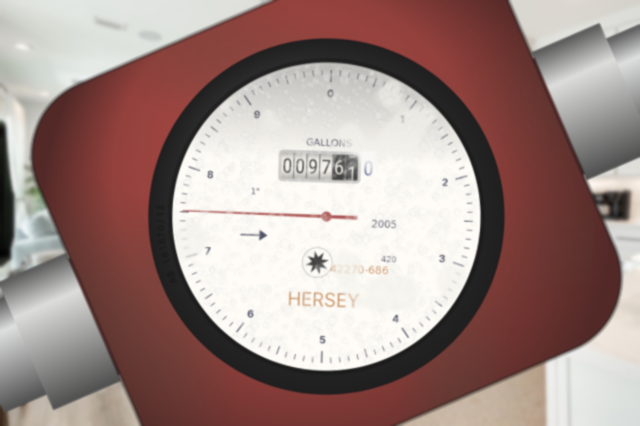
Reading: **97607.5** gal
